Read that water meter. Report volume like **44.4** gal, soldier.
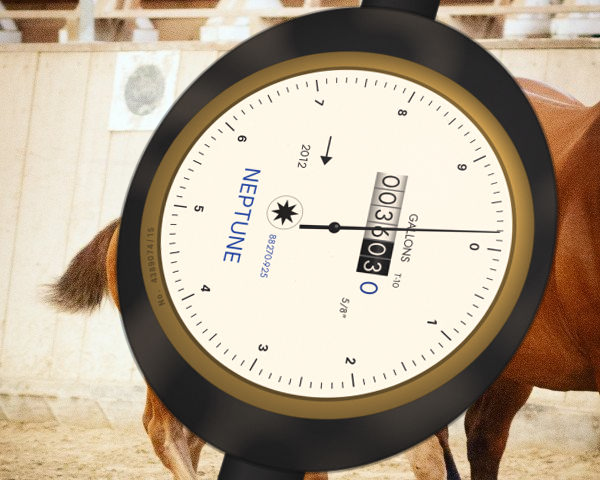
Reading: **36029.8** gal
